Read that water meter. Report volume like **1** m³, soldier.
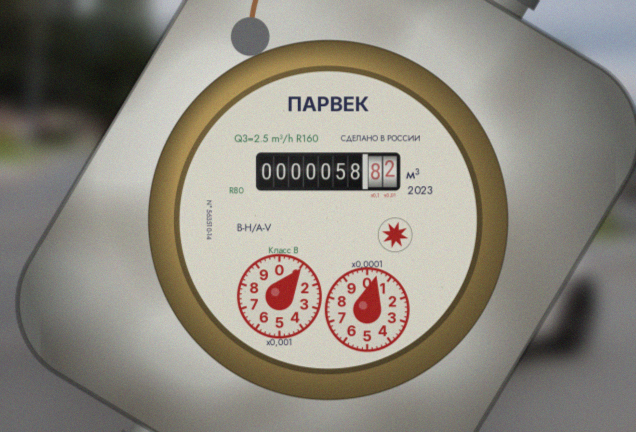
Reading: **58.8210** m³
